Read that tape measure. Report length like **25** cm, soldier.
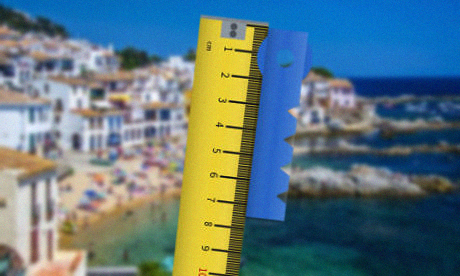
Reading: **7.5** cm
